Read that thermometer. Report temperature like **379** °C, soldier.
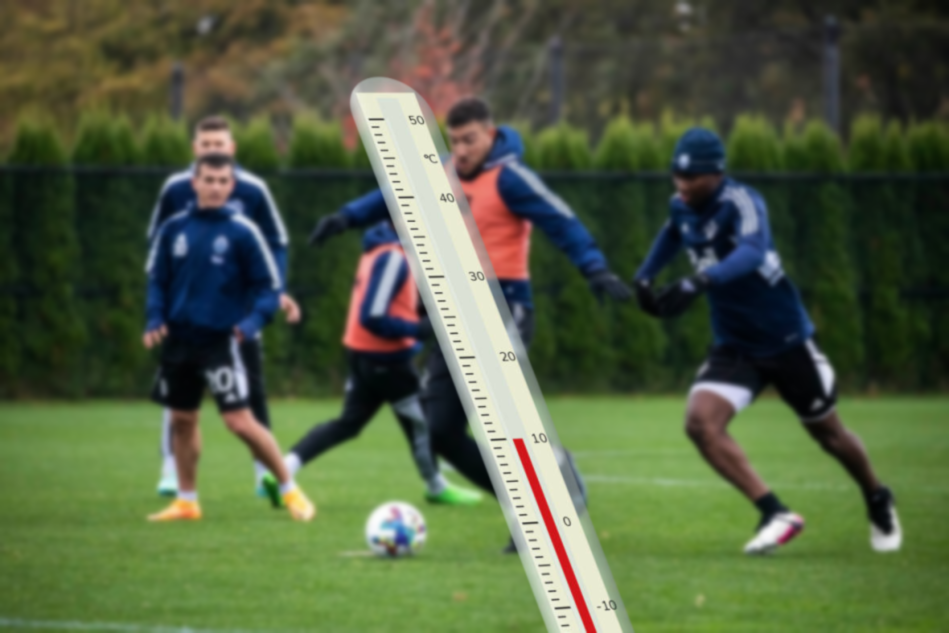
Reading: **10** °C
